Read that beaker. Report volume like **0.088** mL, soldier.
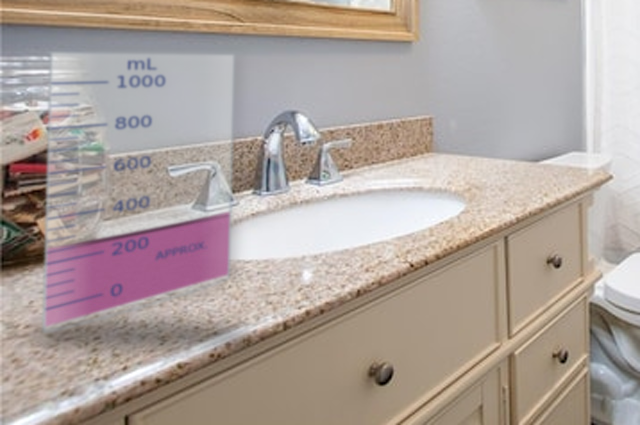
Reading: **250** mL
